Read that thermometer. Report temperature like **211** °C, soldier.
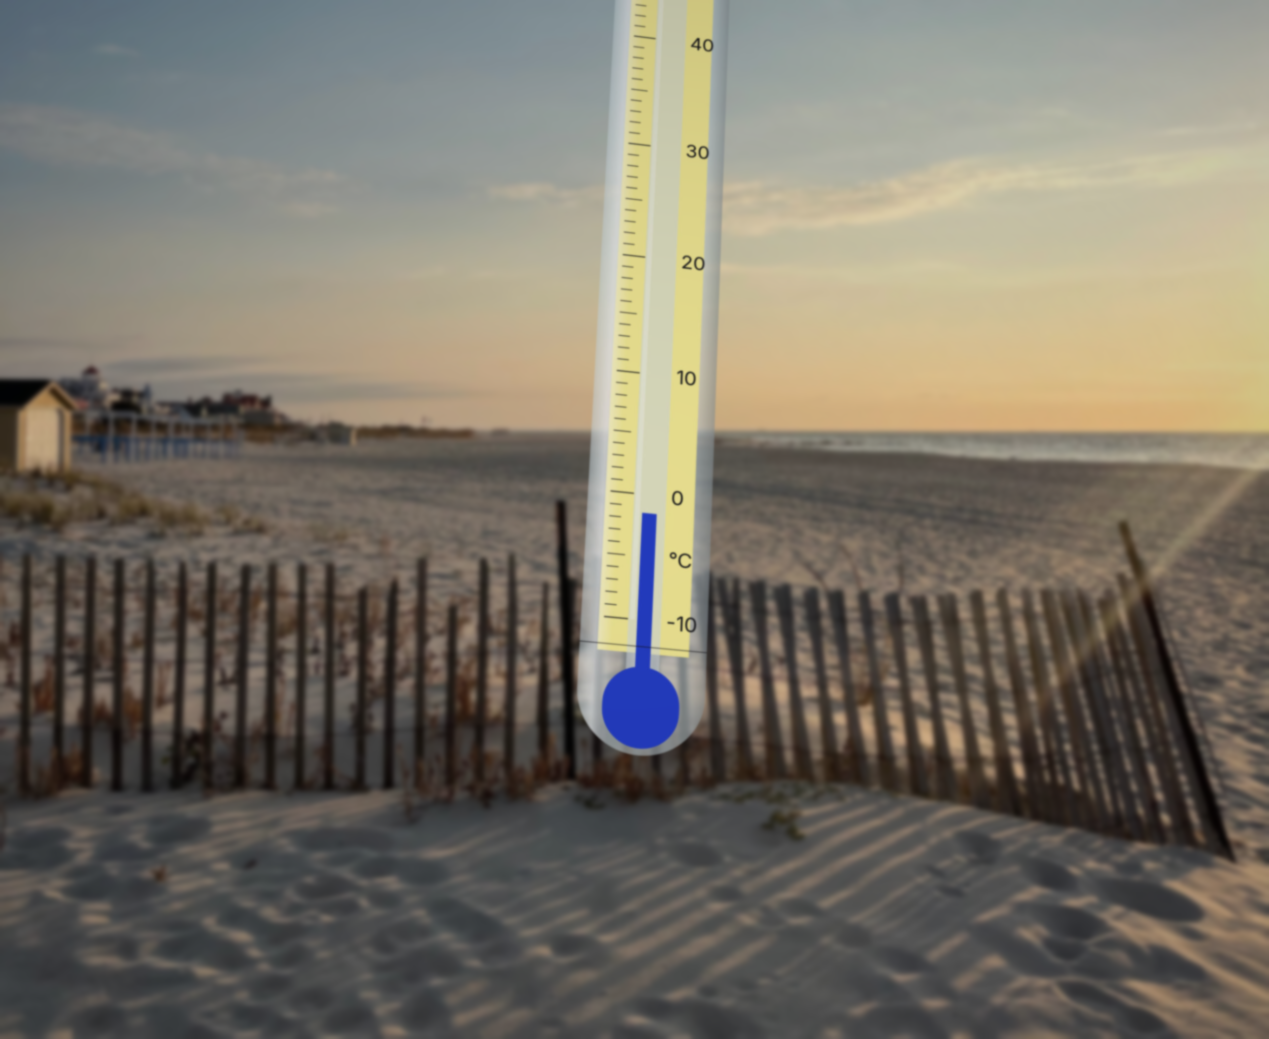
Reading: **-1.5** °C
